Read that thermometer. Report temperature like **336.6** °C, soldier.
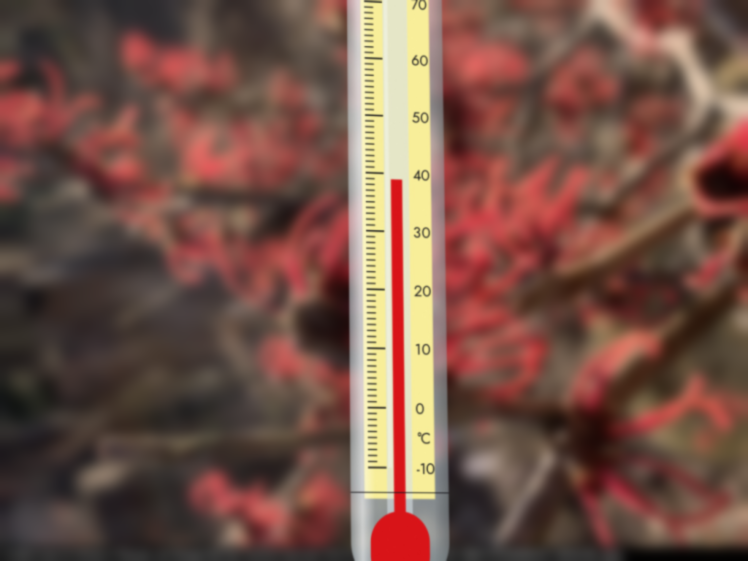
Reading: **39** °C
